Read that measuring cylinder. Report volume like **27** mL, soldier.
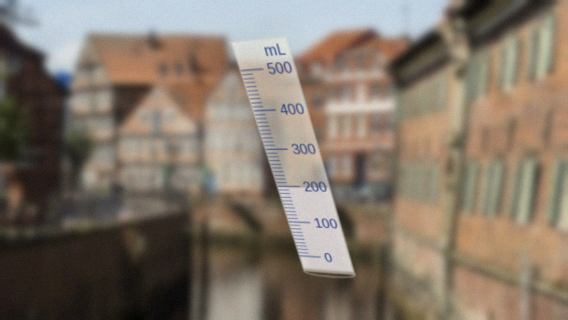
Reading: **200** mL
